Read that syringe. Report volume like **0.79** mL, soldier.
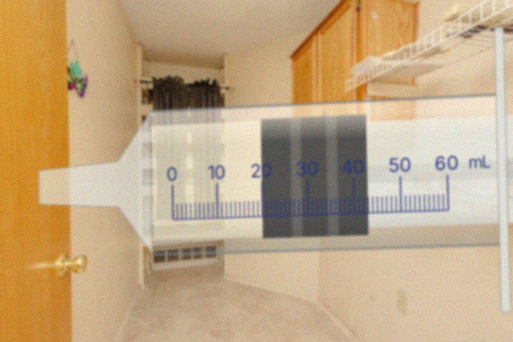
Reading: **20** mL
